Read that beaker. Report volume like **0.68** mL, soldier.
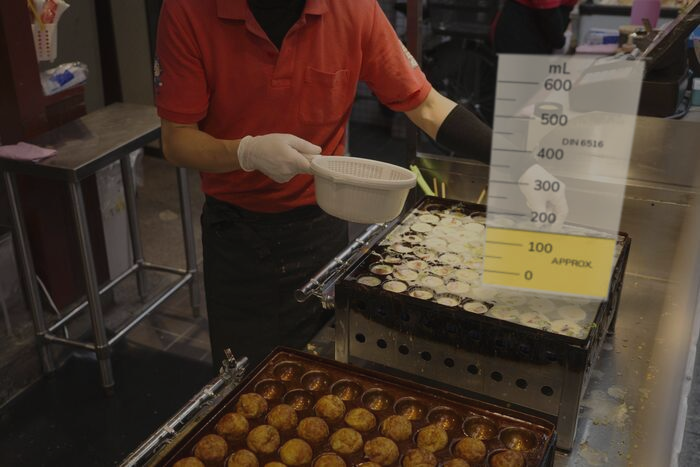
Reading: **150** mL
